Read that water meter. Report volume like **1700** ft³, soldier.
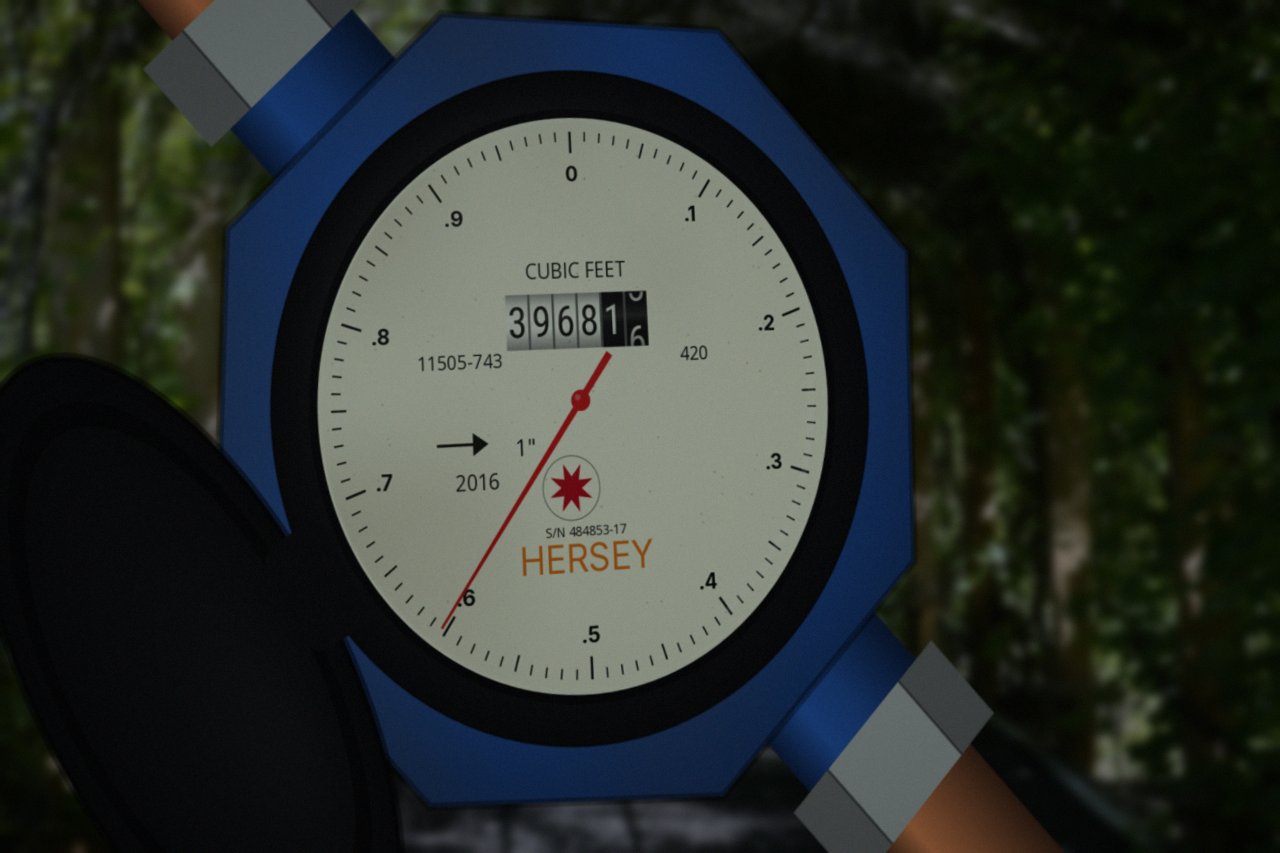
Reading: **396815.60** ft³
